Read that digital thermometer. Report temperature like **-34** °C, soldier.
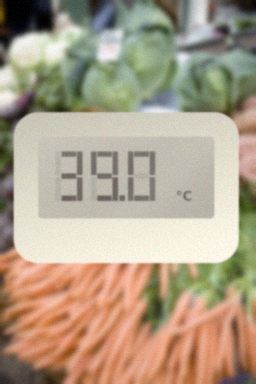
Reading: **39.0** °C
